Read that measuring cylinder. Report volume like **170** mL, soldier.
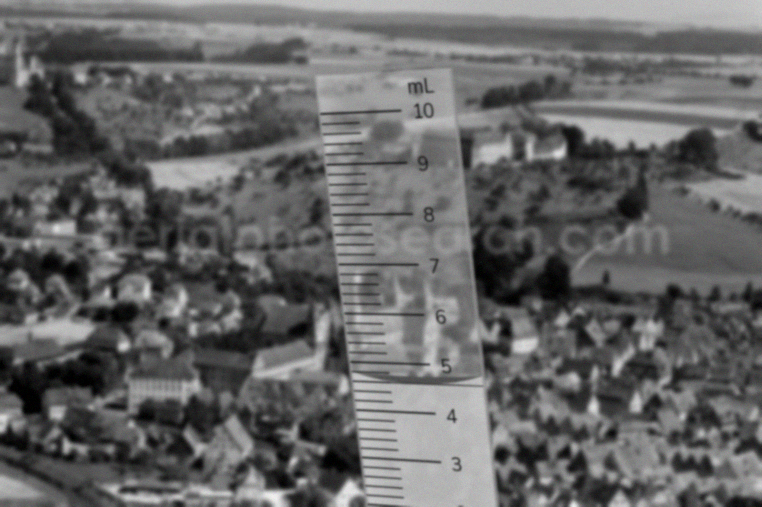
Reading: **4.6** mL
